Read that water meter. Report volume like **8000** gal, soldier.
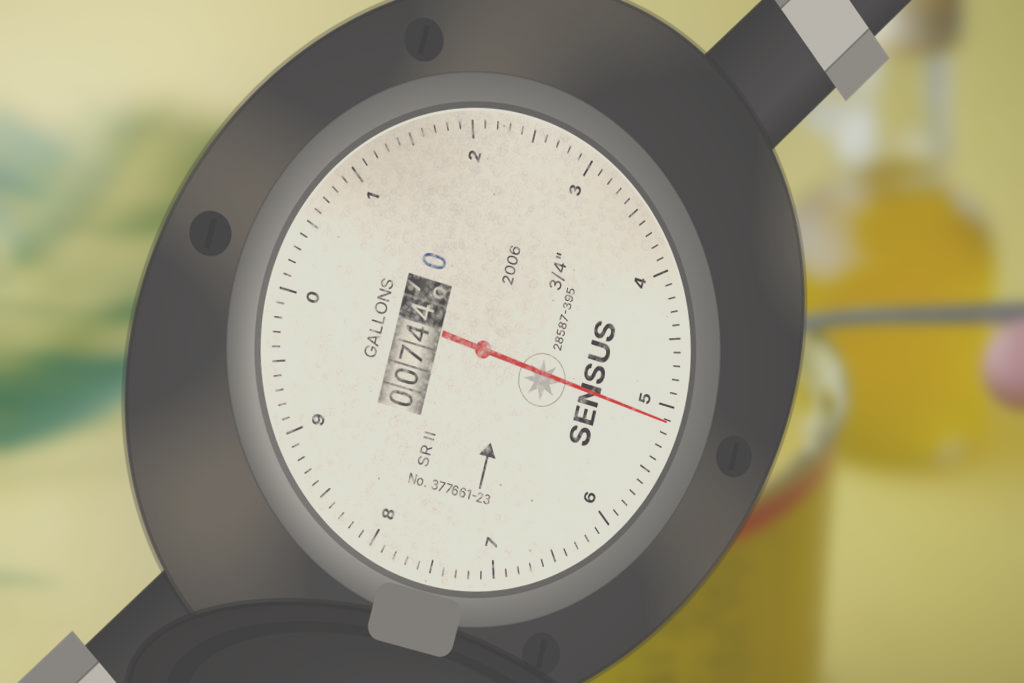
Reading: **74475.1** gal
